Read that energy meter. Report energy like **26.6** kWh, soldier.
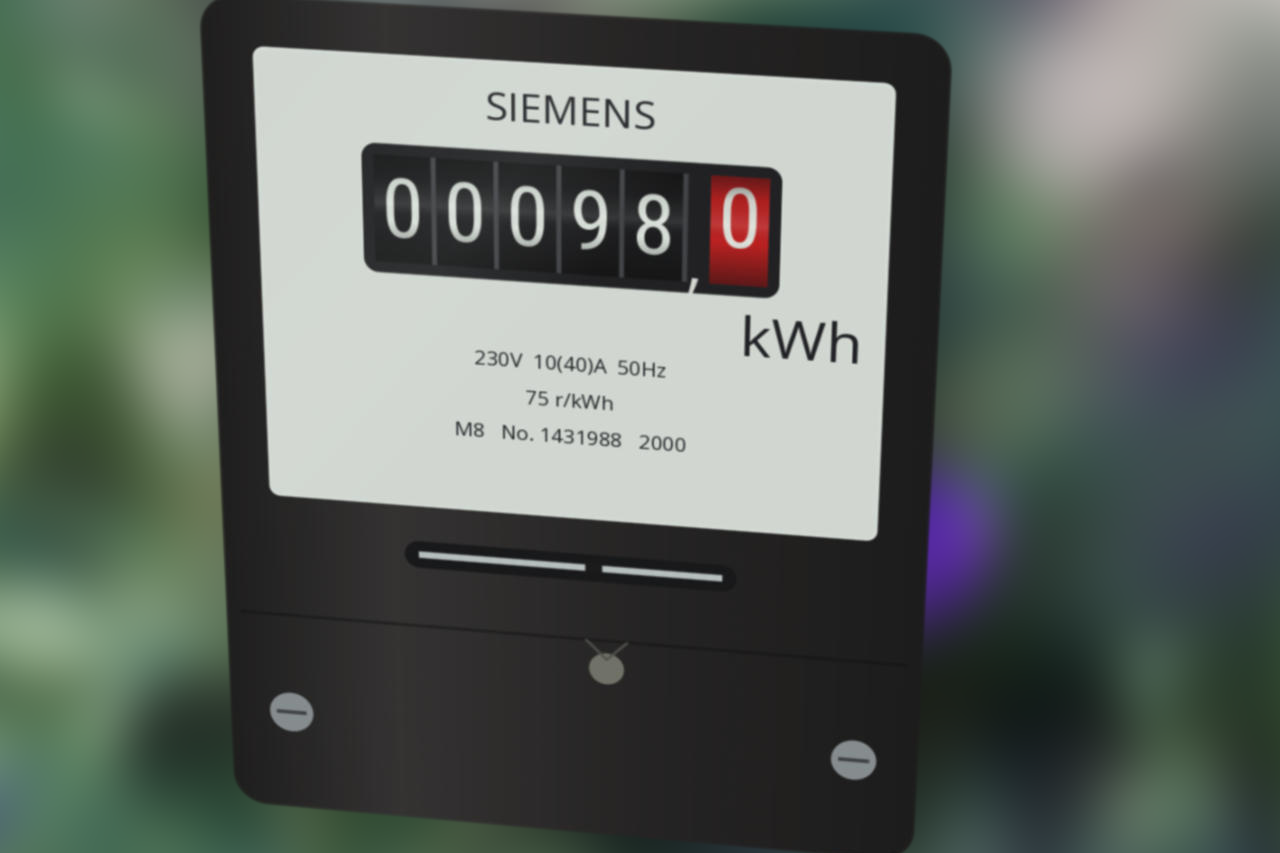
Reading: **98.0** kWh
